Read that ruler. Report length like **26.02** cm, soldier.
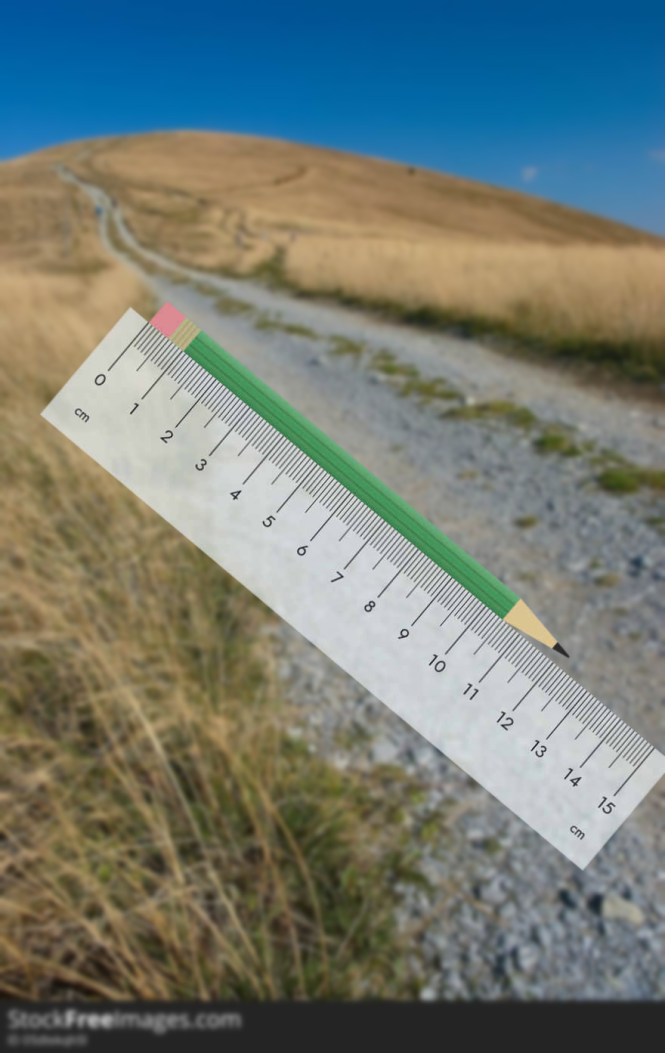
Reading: **12.2** cm
